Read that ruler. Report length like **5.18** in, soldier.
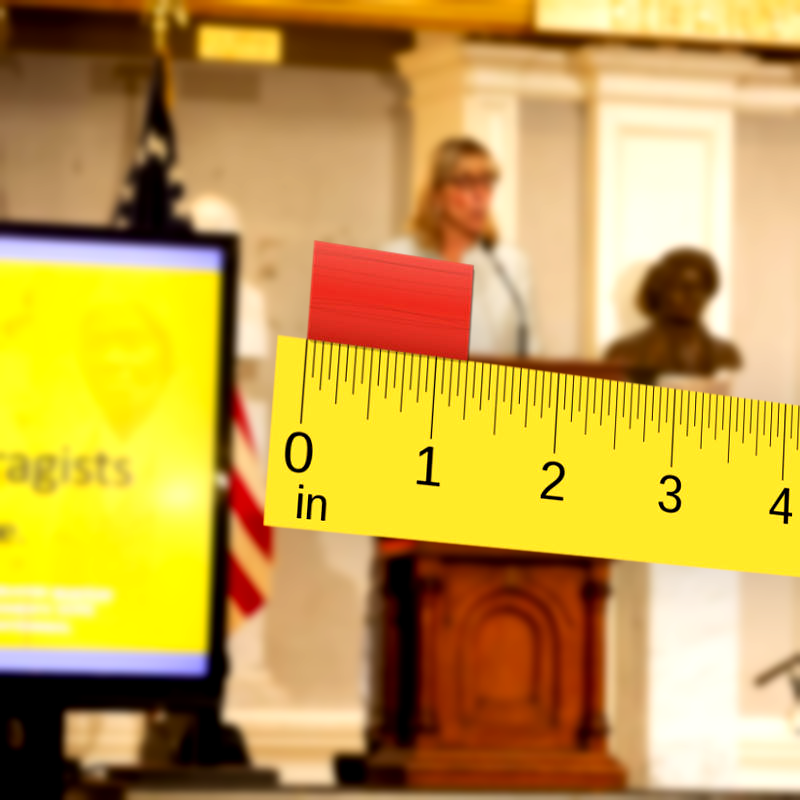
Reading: **1.25** in
